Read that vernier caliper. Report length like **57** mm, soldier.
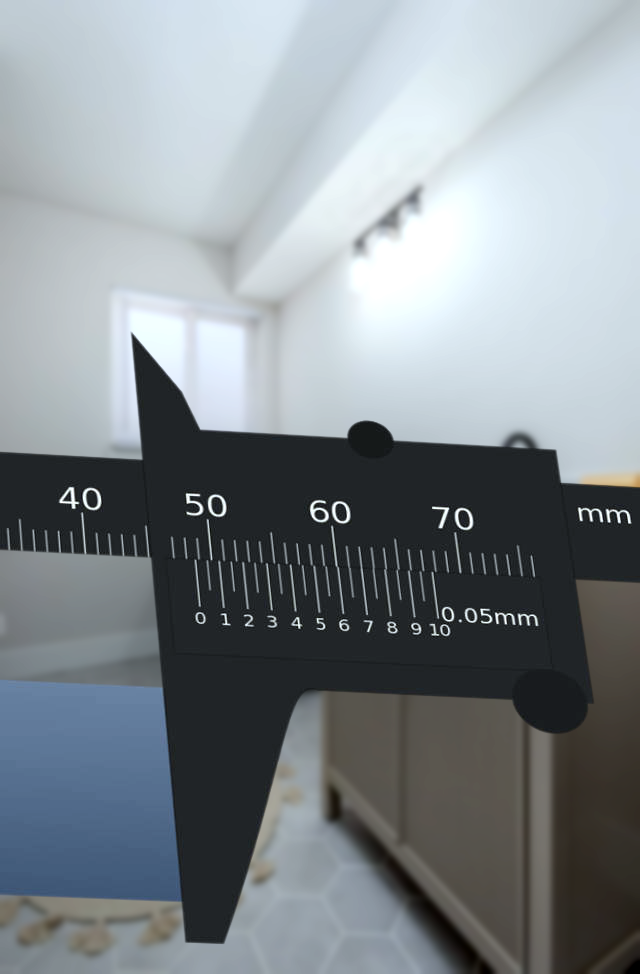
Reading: **48.7** mm
